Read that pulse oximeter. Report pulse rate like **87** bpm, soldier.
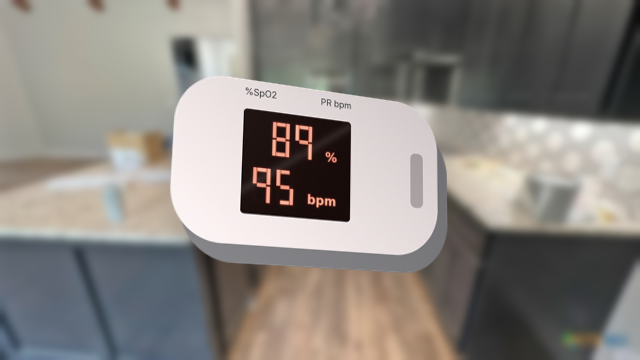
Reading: **95** bpm
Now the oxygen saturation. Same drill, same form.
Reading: **89** %
